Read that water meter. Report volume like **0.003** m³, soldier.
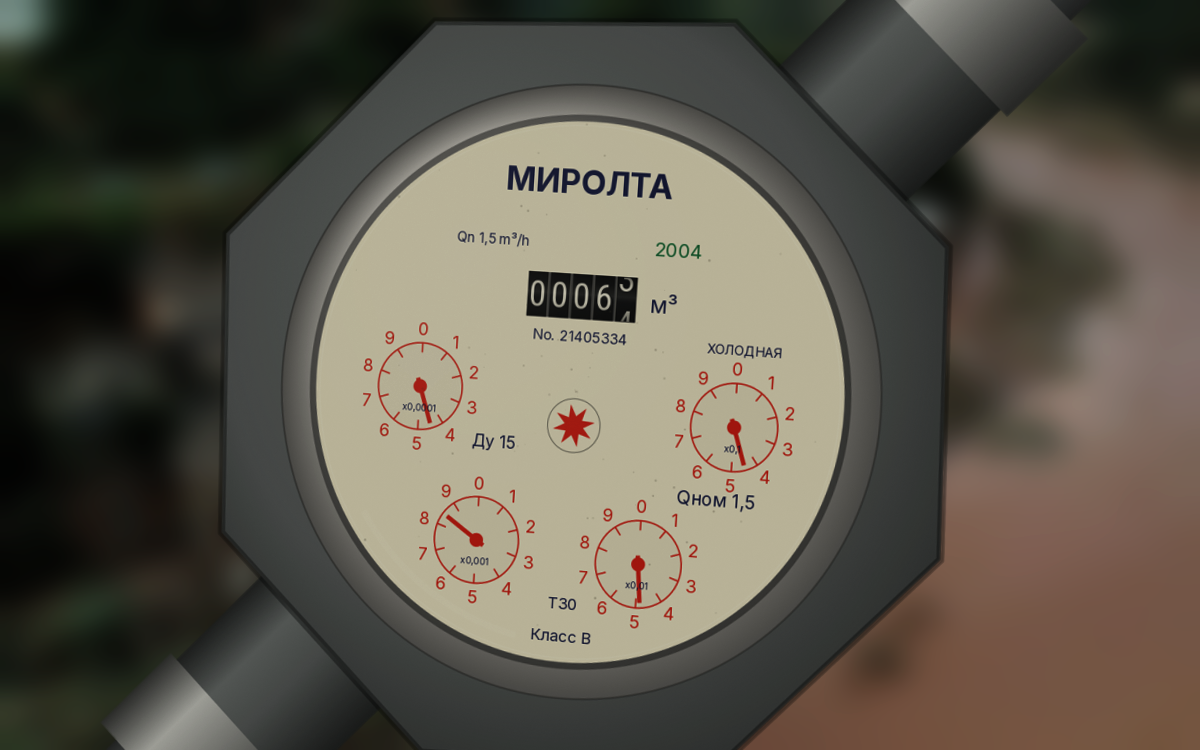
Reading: **63.4484** m³
